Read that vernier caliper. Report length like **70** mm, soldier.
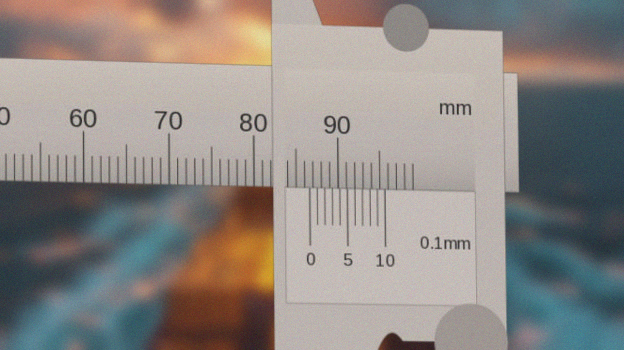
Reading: **86.6** mm
